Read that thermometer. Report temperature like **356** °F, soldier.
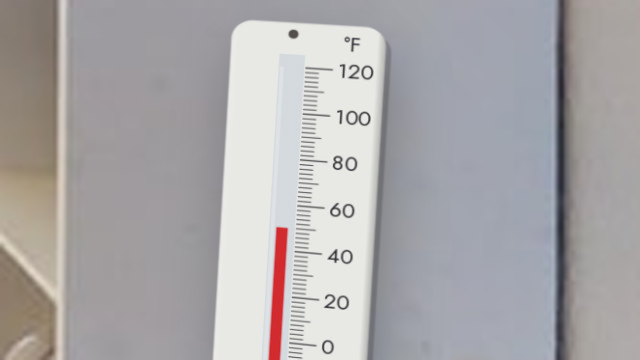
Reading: **50** °F
